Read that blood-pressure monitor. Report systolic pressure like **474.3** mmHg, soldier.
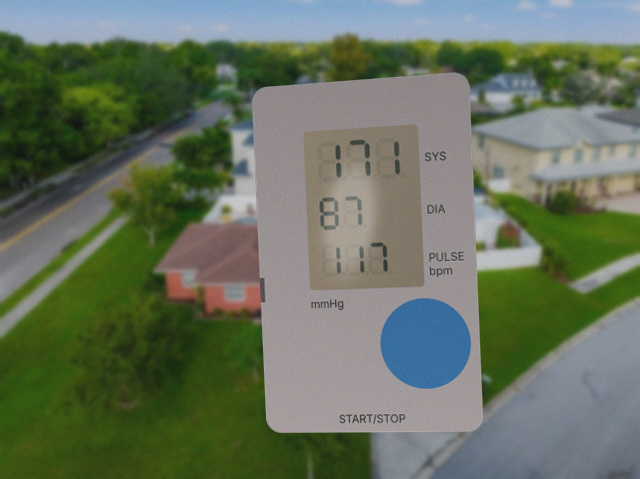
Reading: **171** mmHg
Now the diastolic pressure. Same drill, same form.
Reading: **87** mmHg
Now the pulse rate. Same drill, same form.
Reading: **117** bpm
